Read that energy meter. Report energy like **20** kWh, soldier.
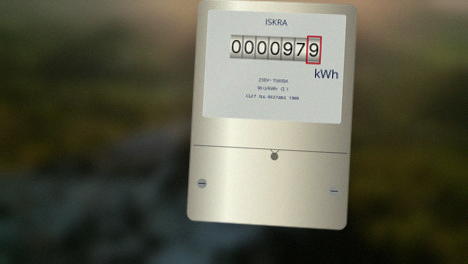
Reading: **97.9** kWh
